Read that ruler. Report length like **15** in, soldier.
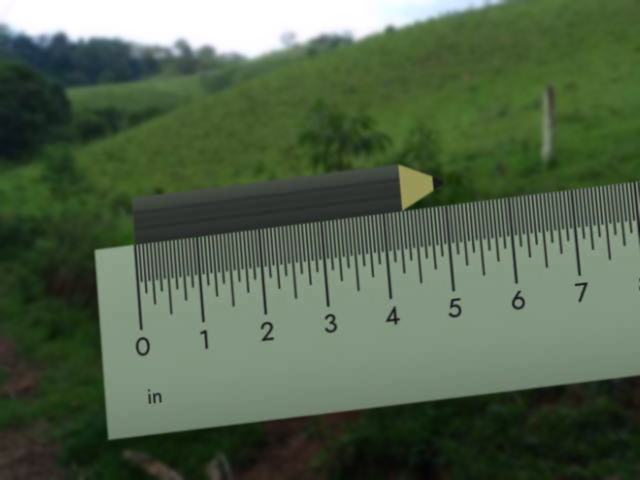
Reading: **5** in
